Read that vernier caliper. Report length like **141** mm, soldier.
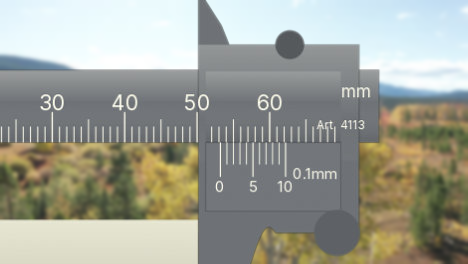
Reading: **53.2** mm
